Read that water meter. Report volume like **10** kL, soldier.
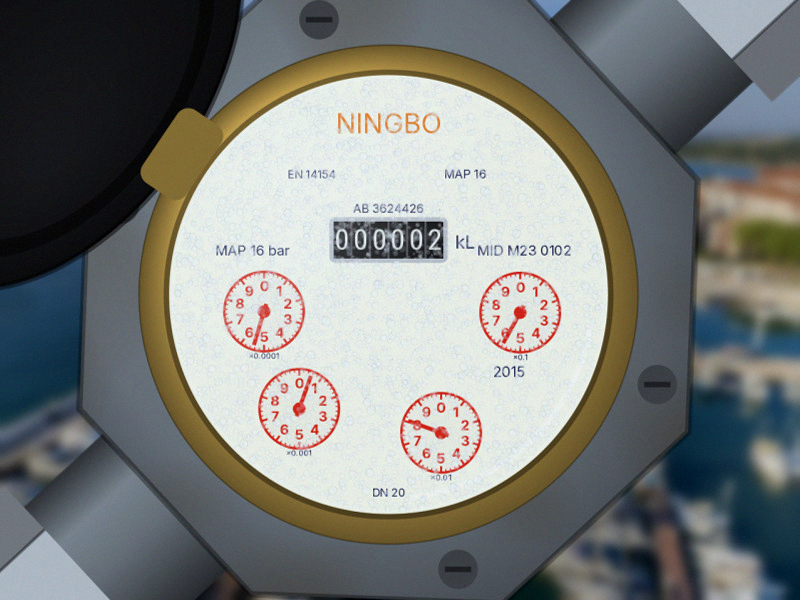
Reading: **2.5805** kL
